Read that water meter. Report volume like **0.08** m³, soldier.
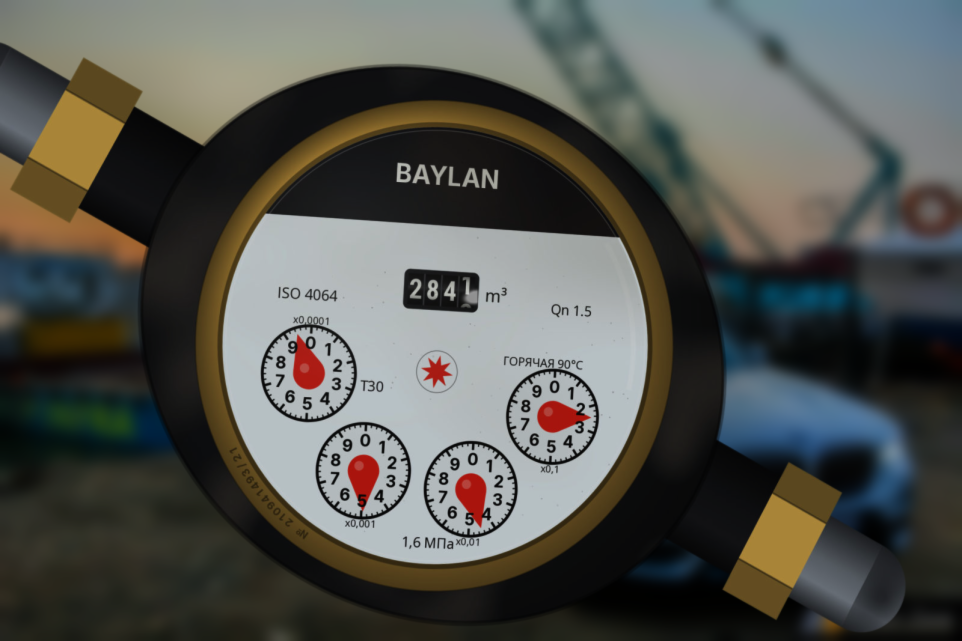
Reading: **2841.2449** m³
